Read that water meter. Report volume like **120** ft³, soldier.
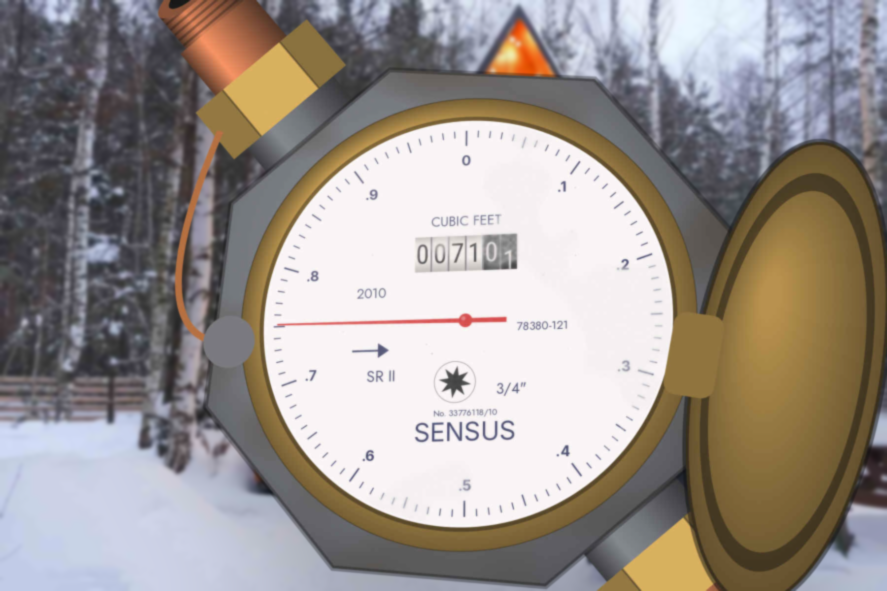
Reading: **7100.75** ft³
